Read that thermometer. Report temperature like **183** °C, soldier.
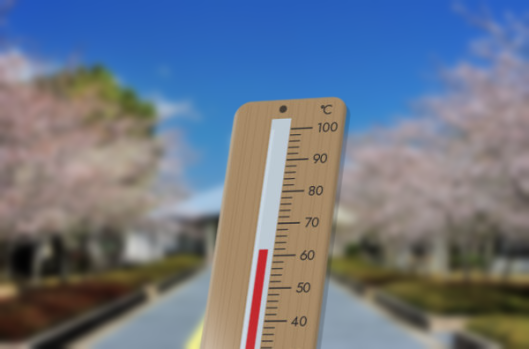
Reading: **62** °C
